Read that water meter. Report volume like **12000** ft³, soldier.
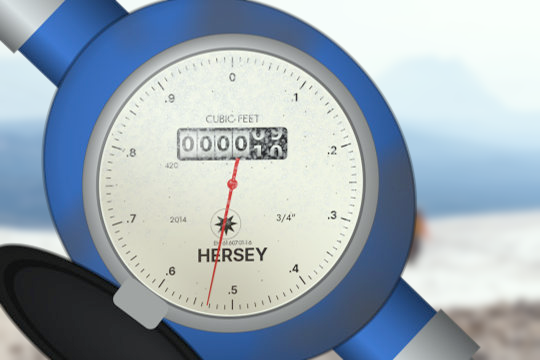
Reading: **9.53** ft³
